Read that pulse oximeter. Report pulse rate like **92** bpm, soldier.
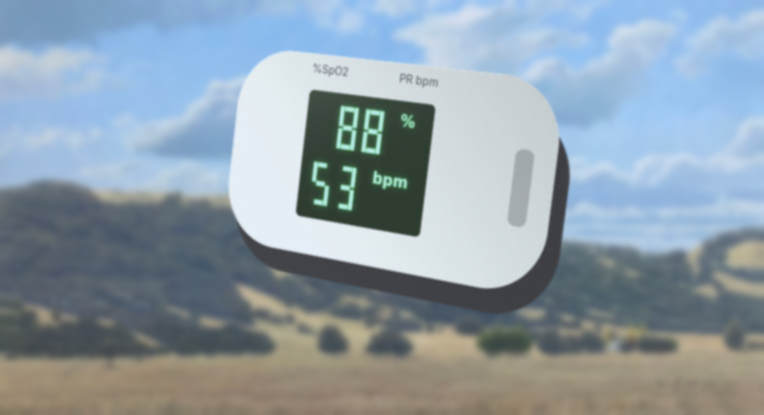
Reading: **53** bpm
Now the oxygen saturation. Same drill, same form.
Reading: **88** %
